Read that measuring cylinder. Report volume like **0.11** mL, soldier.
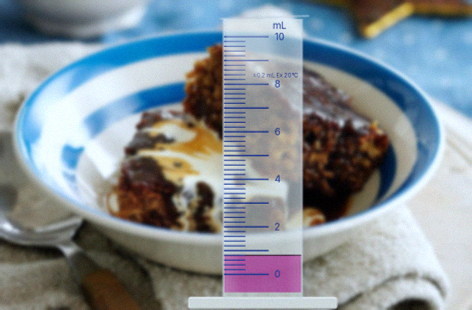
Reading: **0.8** mL
